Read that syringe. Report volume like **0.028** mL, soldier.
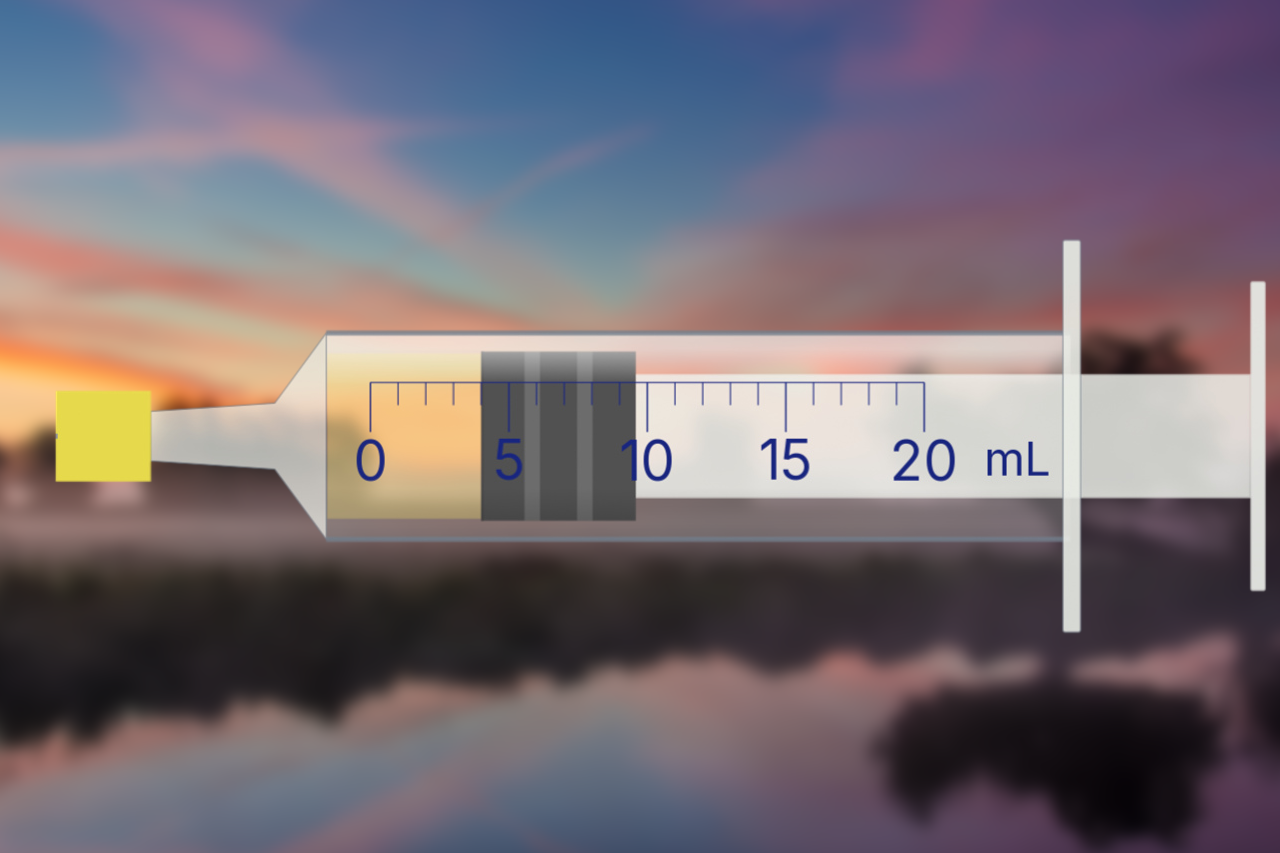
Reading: **4** mL
